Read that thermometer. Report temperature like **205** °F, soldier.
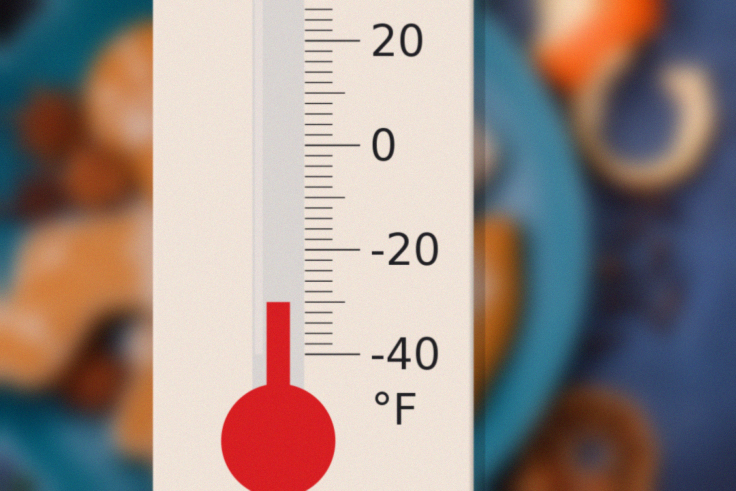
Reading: **-30** °F
